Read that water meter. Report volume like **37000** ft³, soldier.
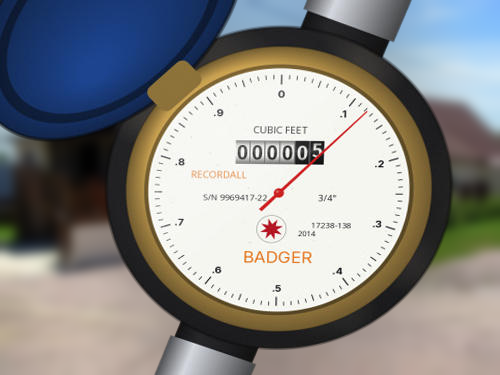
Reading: **5.12** ft³
